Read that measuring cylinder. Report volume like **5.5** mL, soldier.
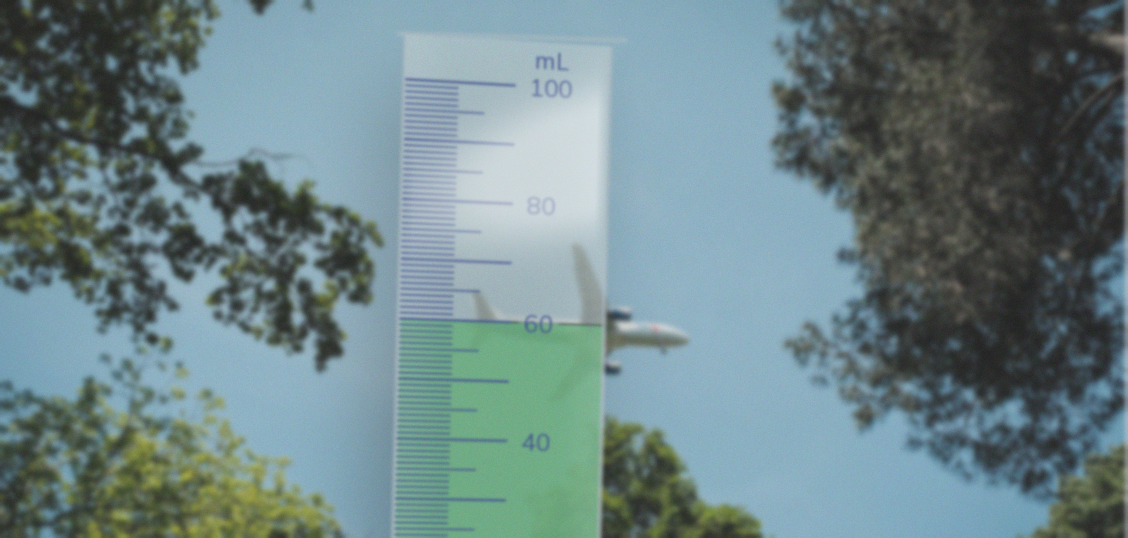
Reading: **60** mL
